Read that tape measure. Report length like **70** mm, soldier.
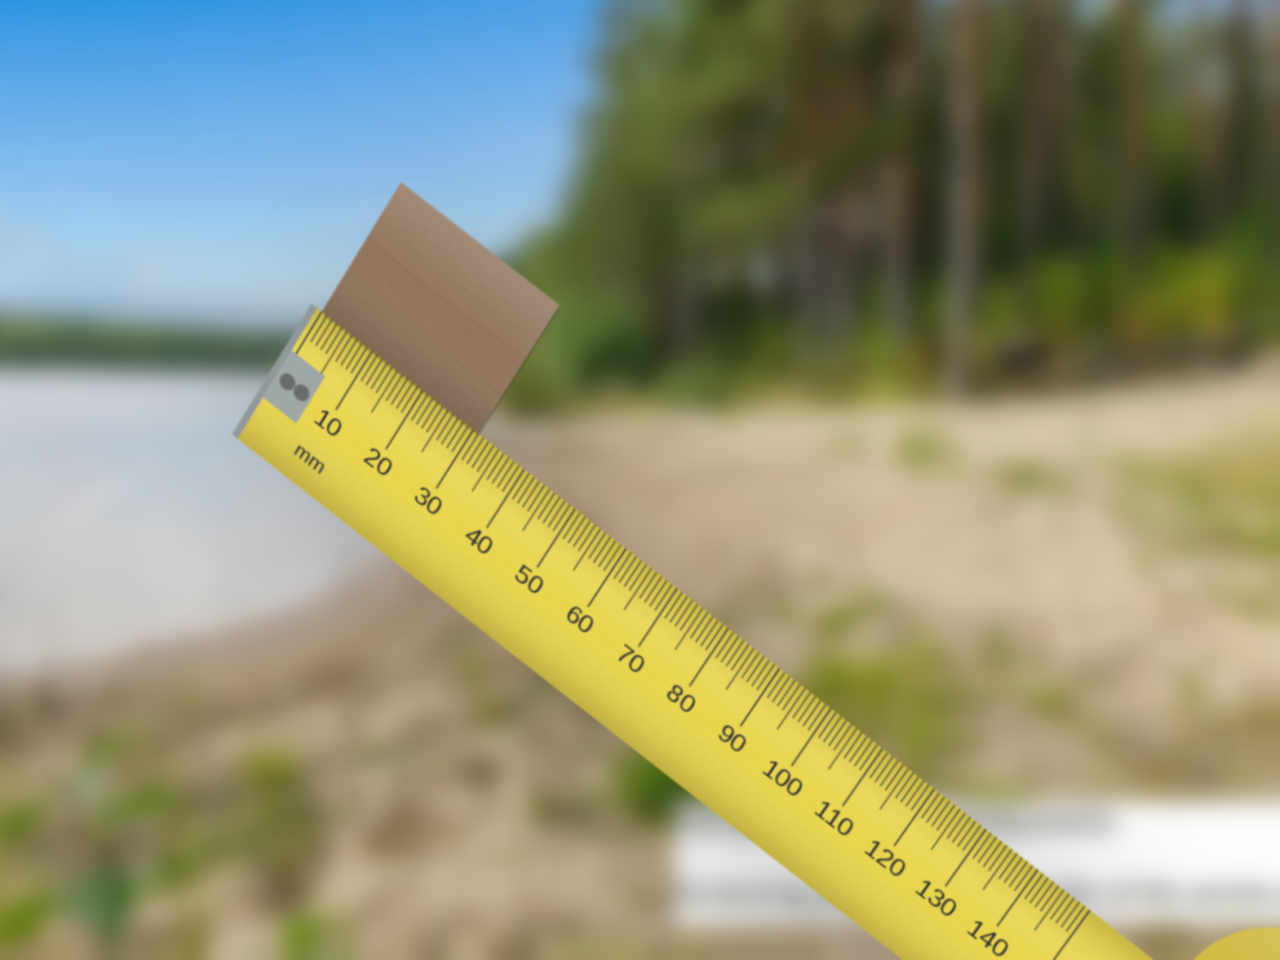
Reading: **31** mm
